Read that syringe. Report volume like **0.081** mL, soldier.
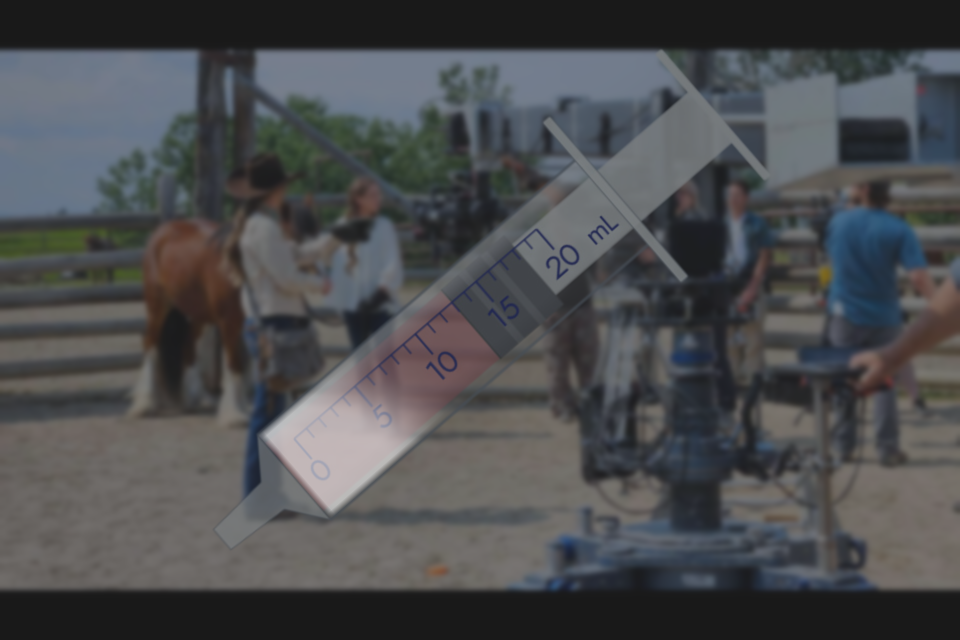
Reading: **13** mL
